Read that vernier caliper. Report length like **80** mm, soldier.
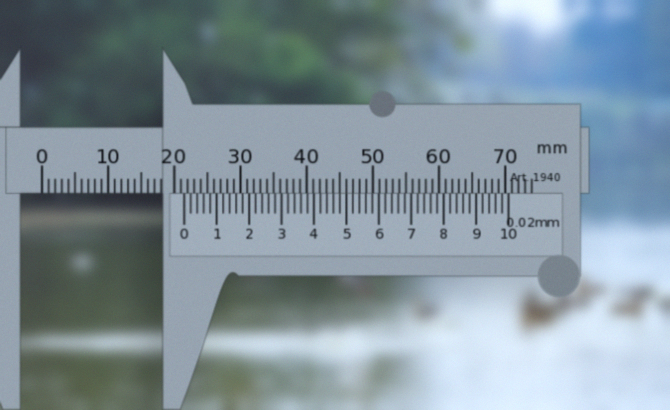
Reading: **21.5** mm
